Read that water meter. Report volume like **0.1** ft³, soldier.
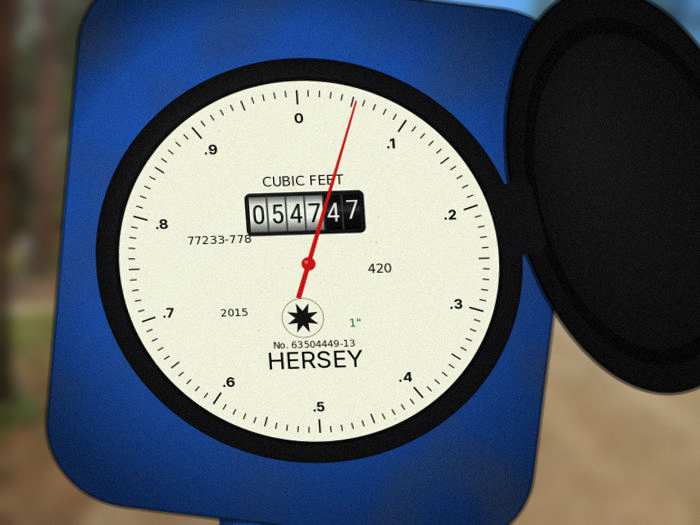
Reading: **54747.05** ft³
